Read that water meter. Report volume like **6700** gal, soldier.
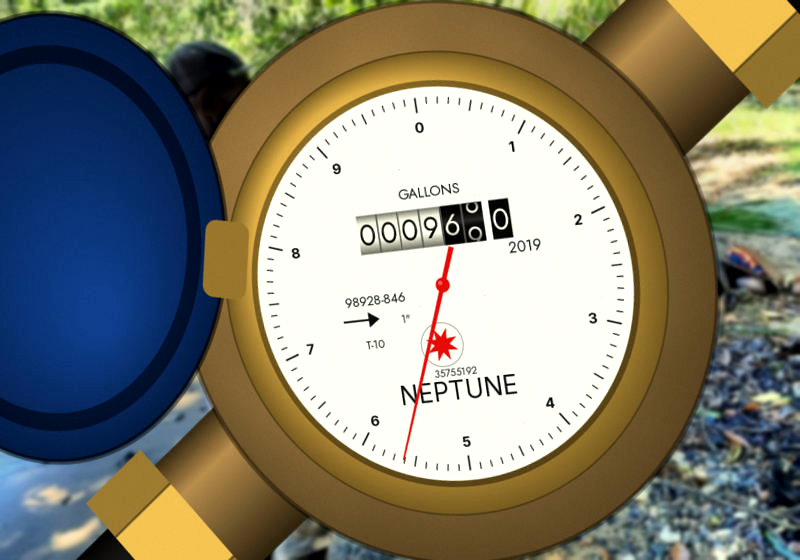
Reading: **9685.6** gal
